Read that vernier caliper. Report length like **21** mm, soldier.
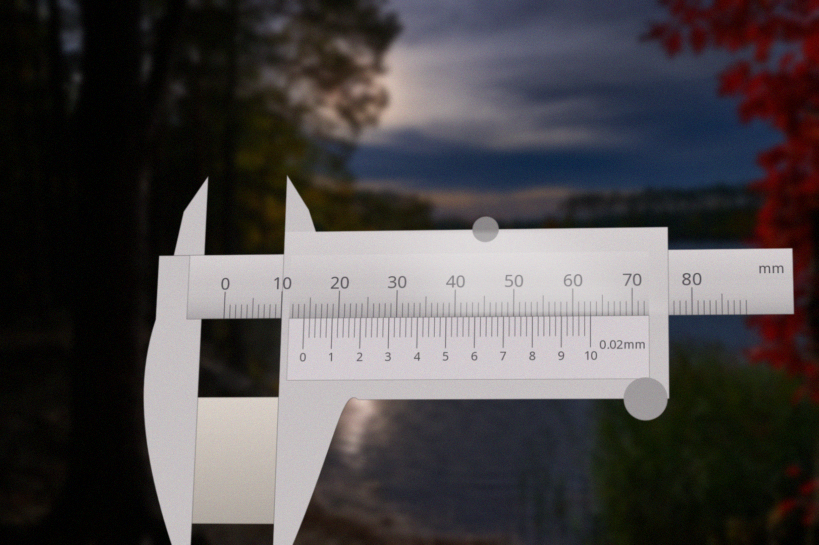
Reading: **14.0** mm
